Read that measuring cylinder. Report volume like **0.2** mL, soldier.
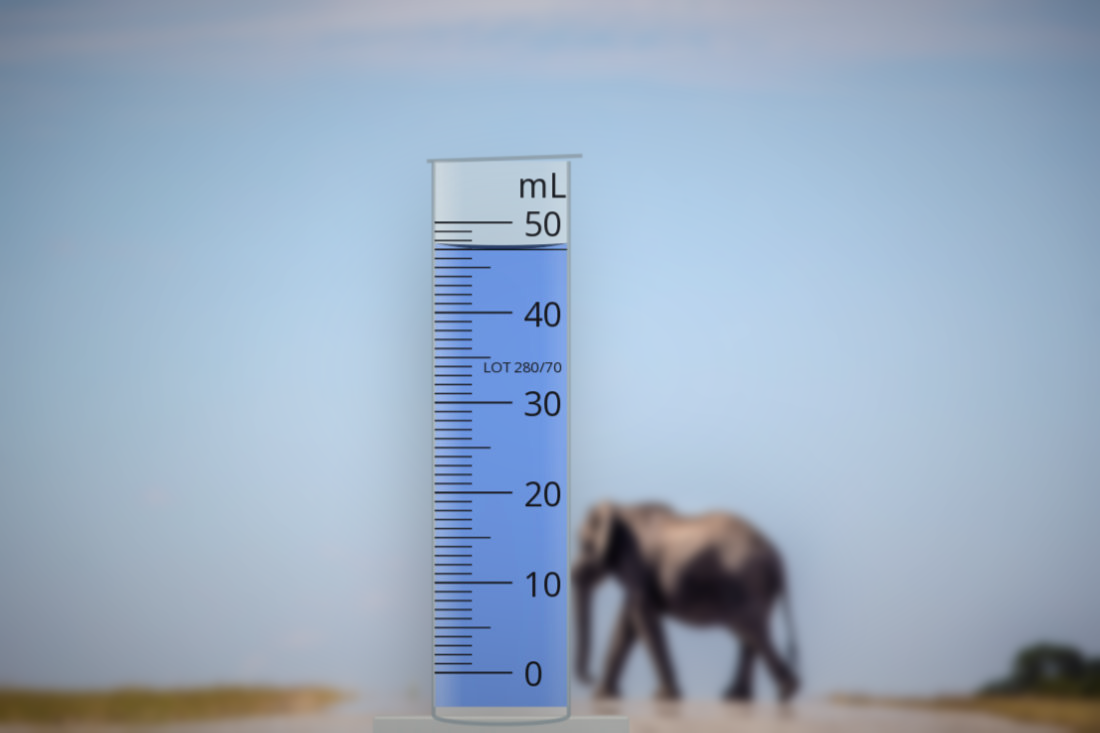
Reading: **47** mL
